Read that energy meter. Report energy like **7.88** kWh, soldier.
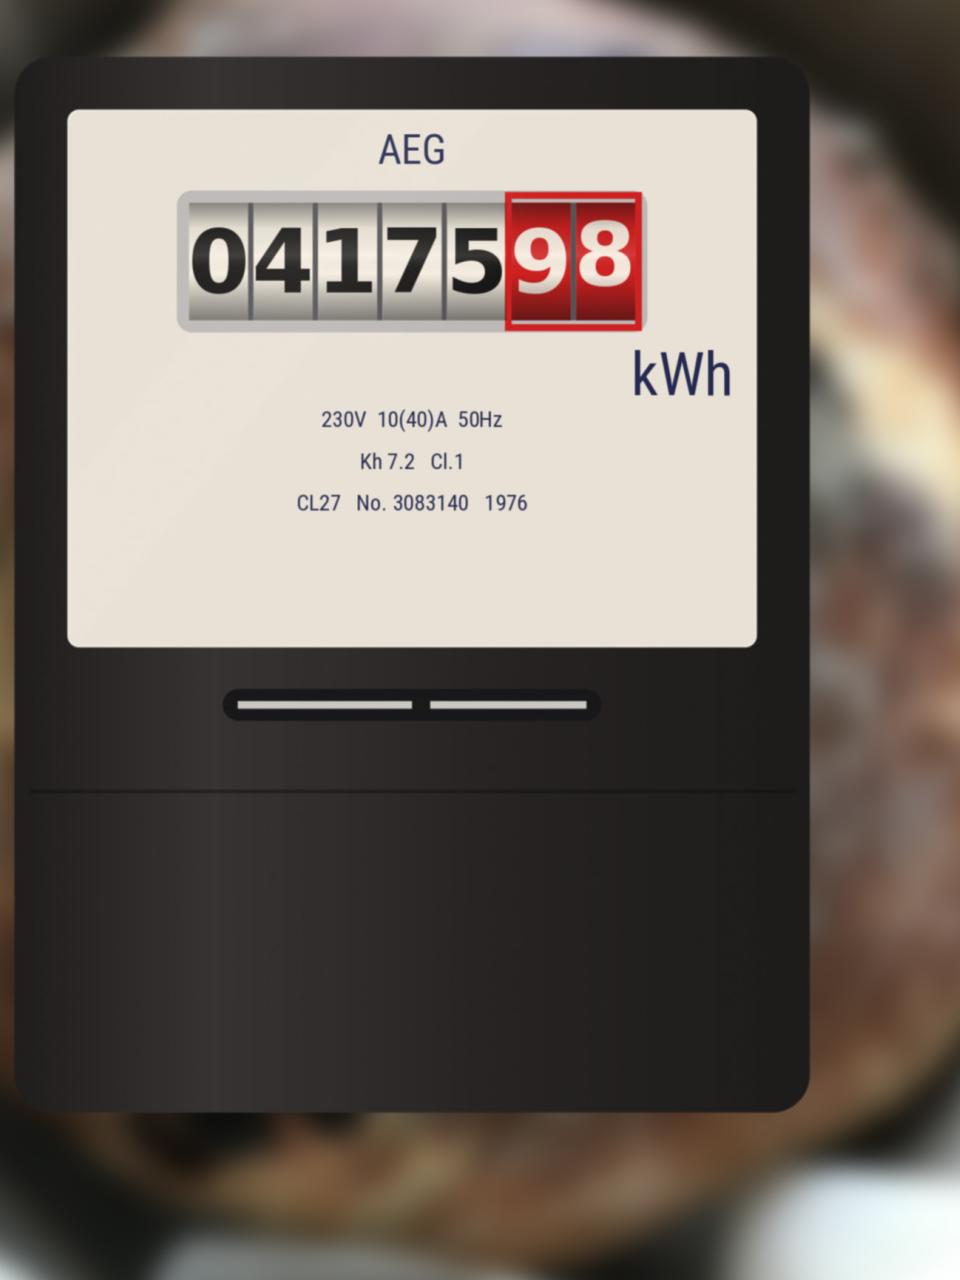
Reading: **4175.98** kWh
